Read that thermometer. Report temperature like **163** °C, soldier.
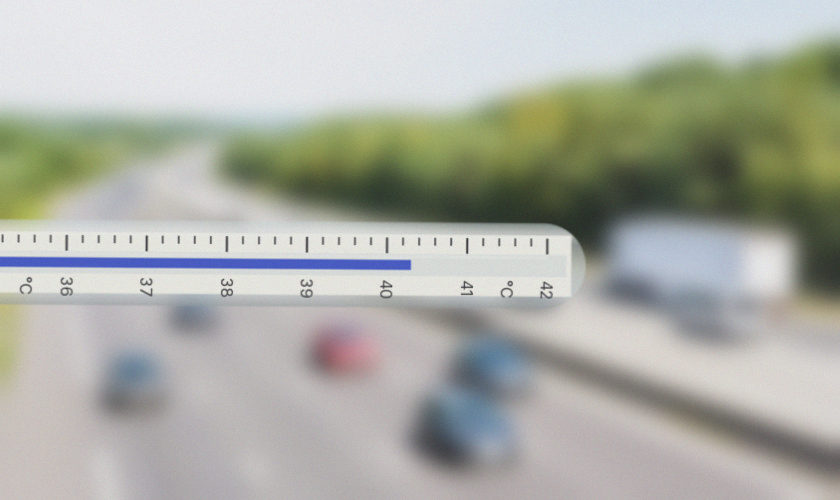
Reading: **40.3** °C
